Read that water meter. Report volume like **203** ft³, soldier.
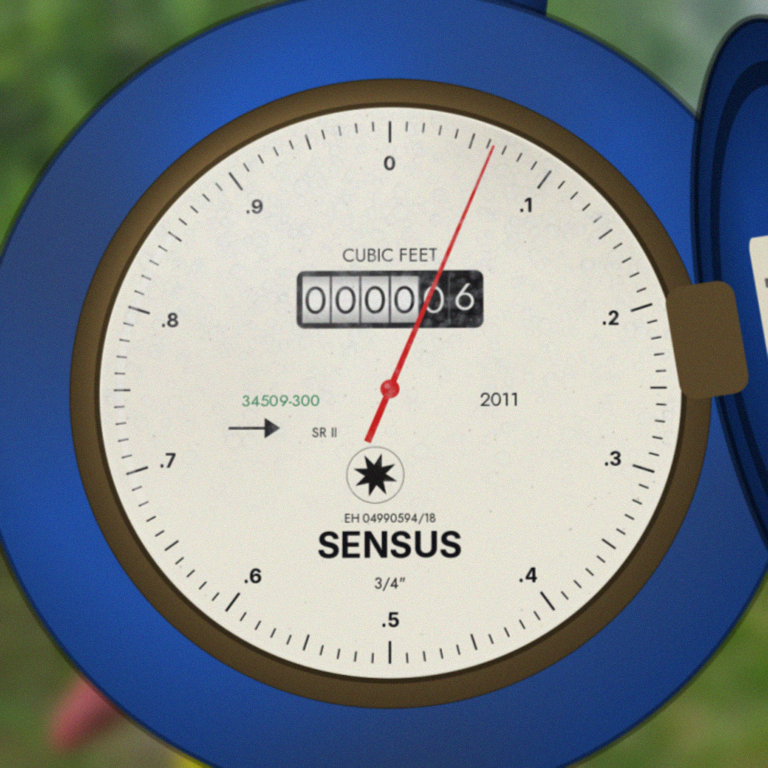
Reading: **6.06** ft³
